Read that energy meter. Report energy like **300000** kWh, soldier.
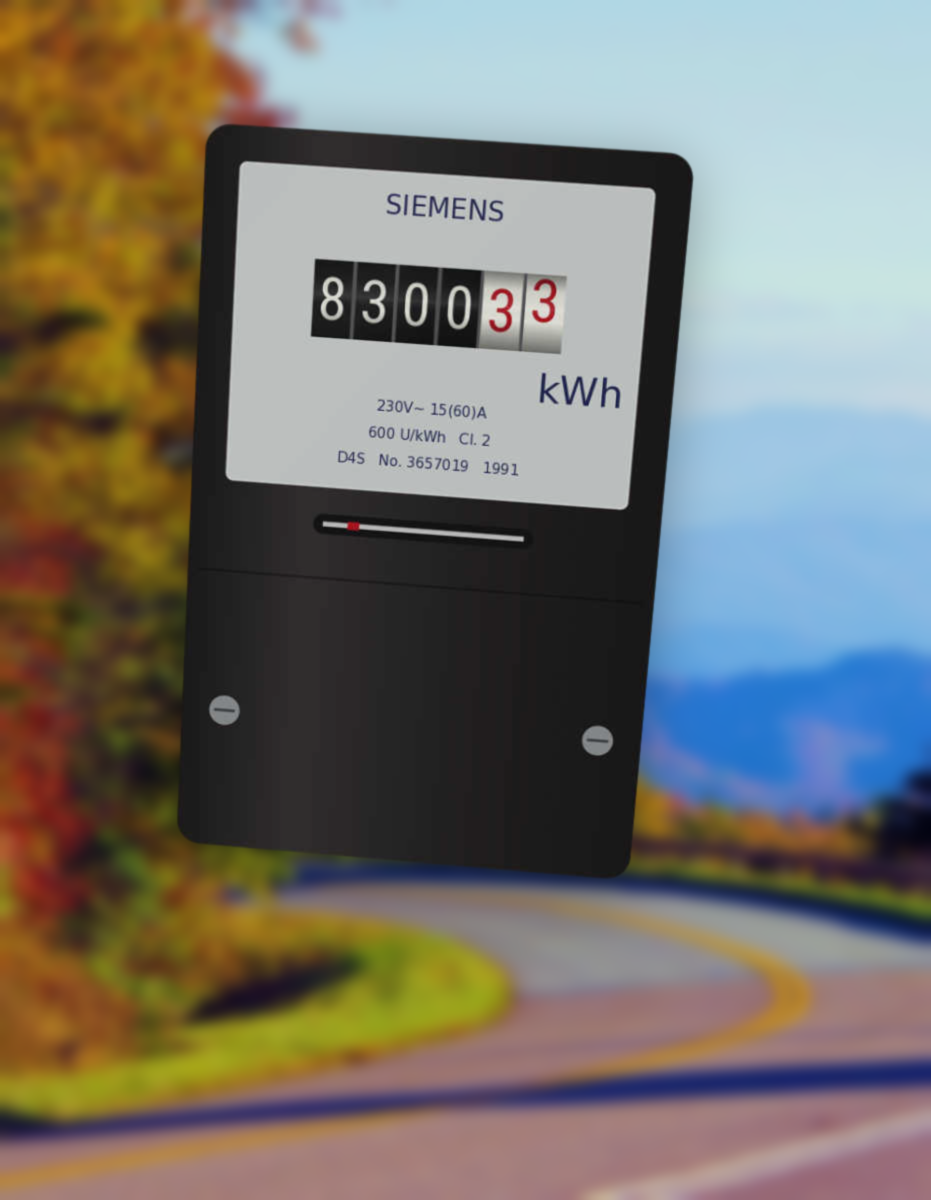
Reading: **8300.33** kWh
